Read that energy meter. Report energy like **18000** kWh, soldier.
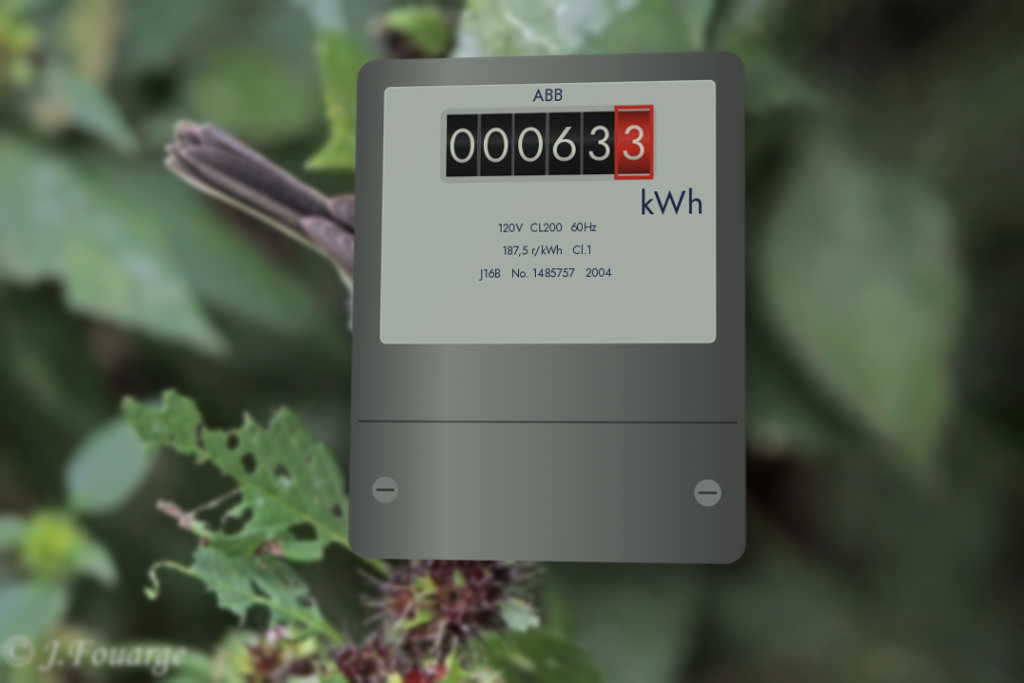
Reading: **63.3** kWh
